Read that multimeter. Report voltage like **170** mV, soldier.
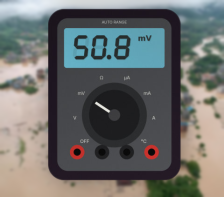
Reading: **50.8** mV
